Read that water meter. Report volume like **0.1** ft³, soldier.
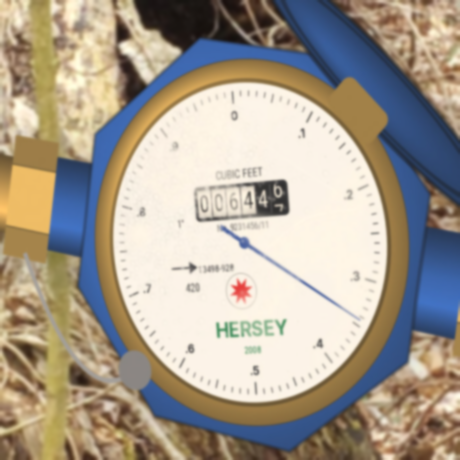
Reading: **6446.34** ft³
